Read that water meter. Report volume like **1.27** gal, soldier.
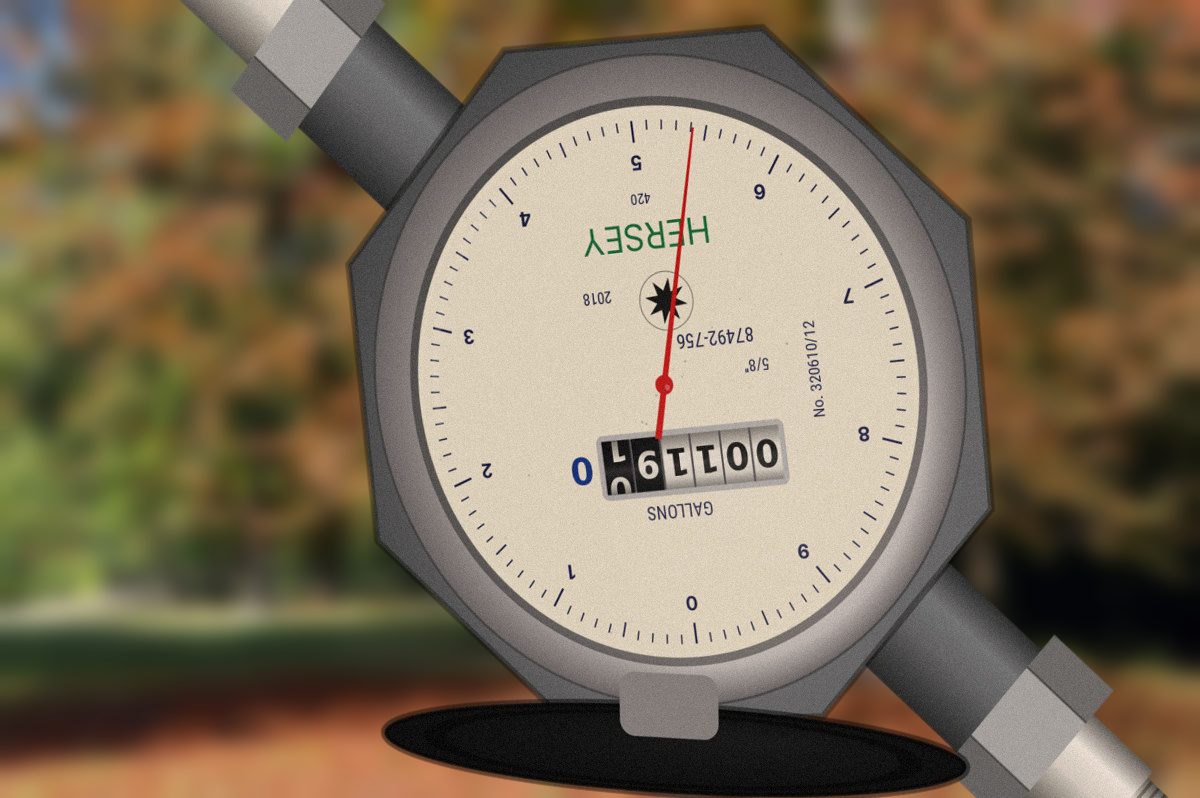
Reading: **11905.4** gal
